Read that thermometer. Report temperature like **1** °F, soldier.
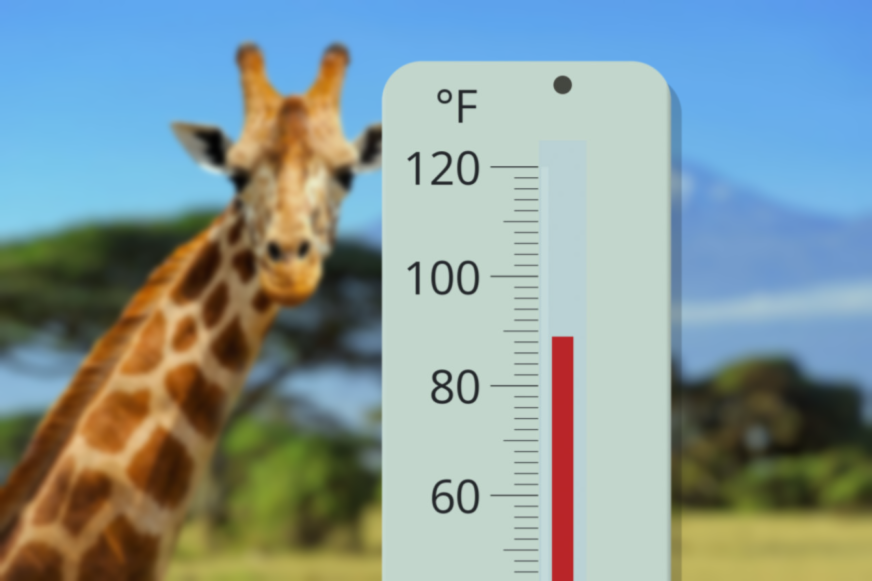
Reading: **89** °F
